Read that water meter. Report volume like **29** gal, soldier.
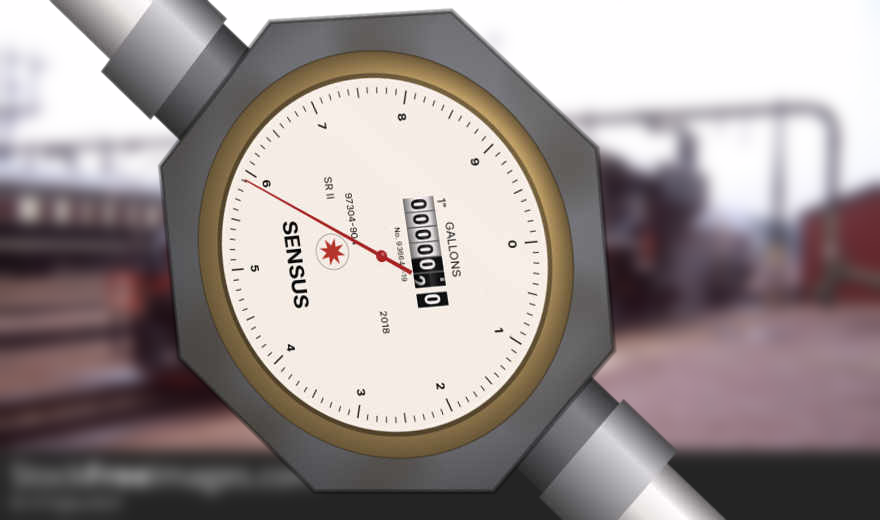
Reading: **15.9** gal
